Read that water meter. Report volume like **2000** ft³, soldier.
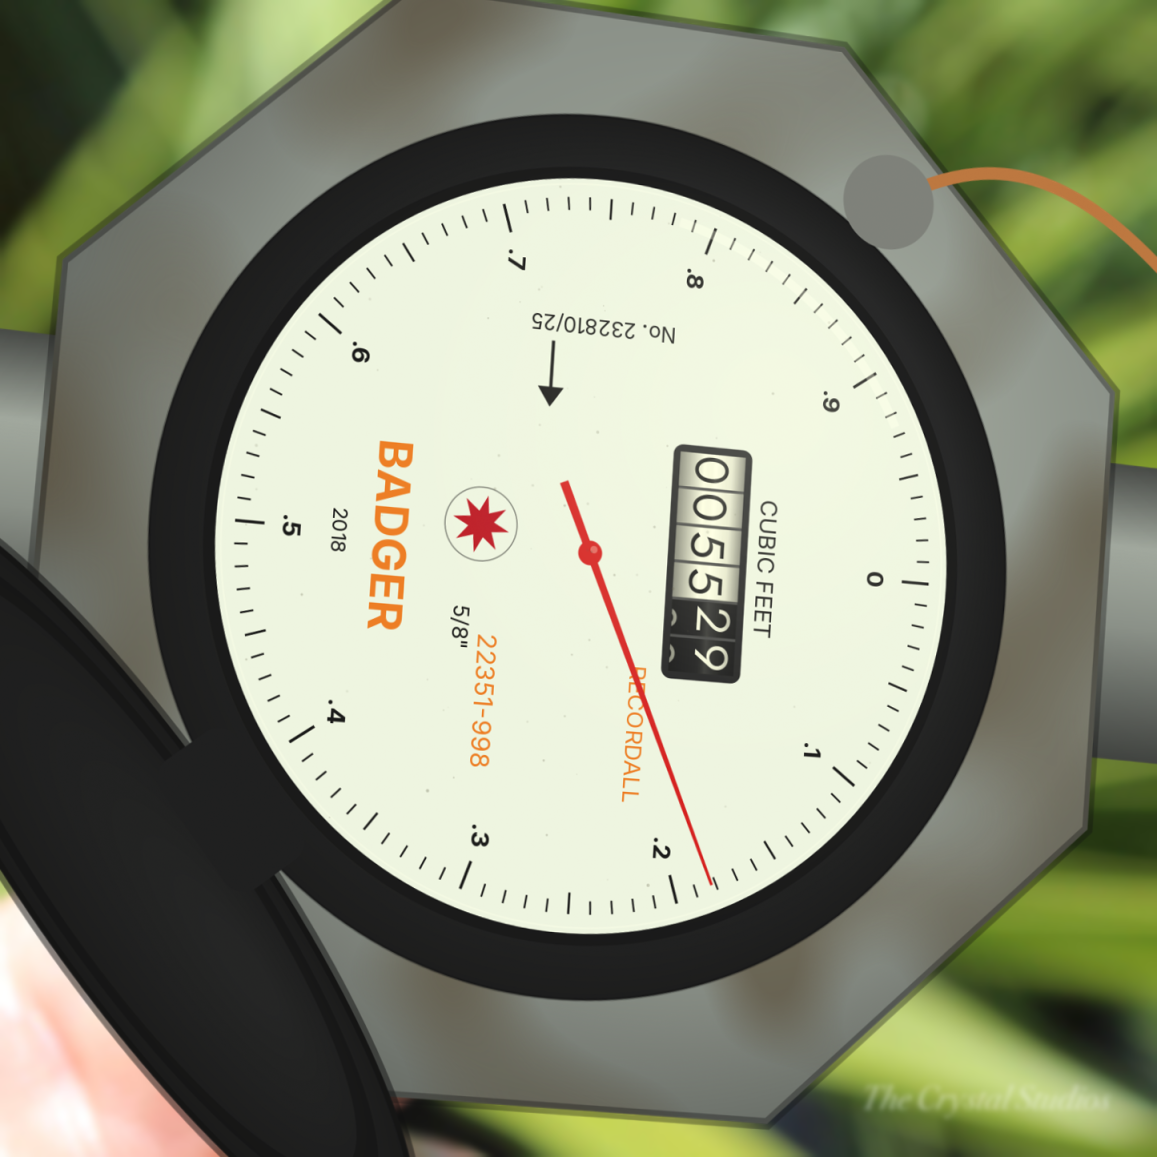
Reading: **5529.18** ft³
